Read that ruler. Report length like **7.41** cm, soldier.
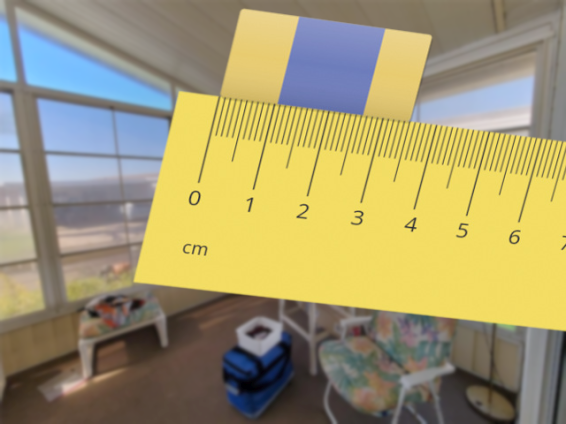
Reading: **3.5** cm
